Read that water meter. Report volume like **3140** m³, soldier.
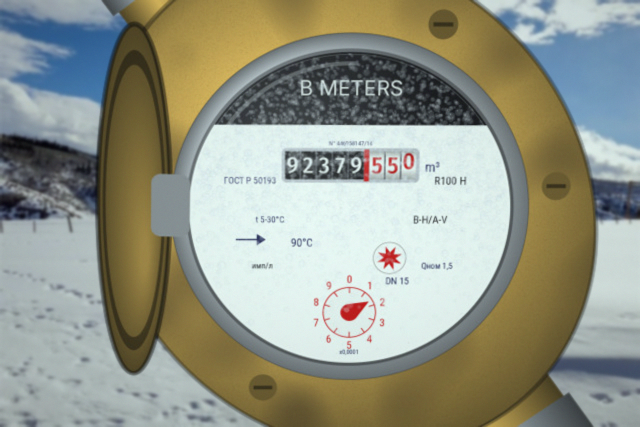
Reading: **92379.5501** m³
